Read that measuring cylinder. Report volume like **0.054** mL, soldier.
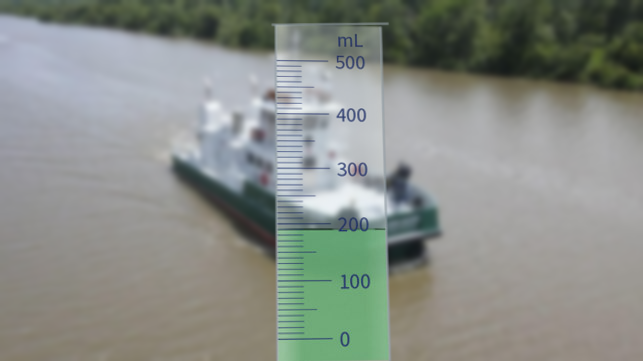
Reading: **190** mL
